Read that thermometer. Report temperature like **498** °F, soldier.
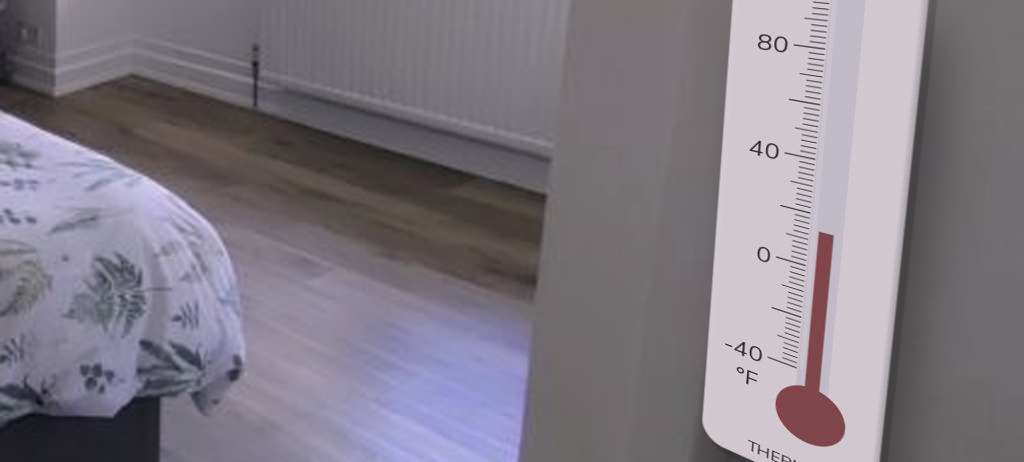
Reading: **14** °F
